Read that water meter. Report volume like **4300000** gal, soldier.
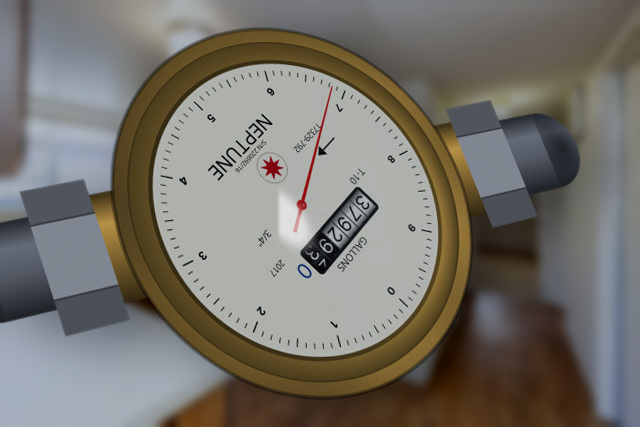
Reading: **3792926.8** gal
